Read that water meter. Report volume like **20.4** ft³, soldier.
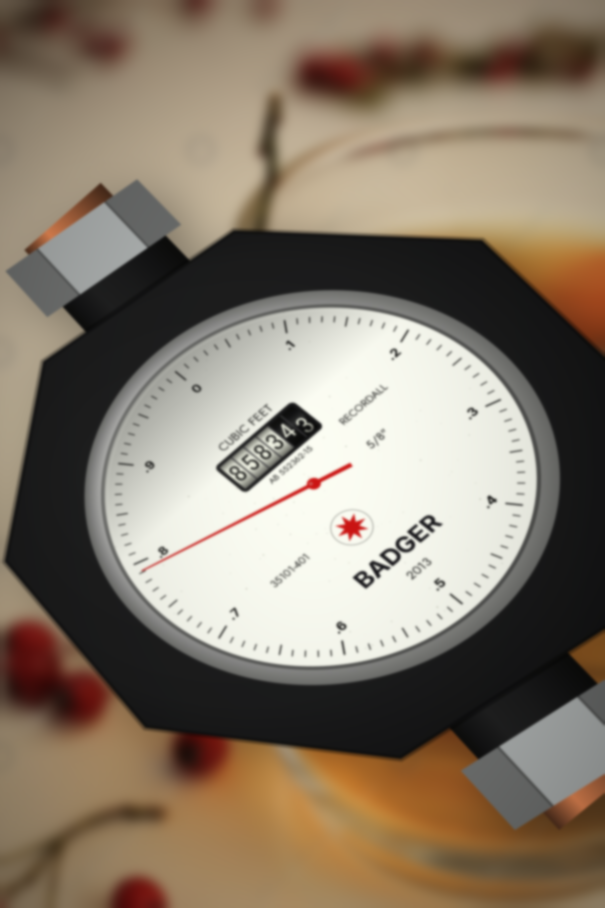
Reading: **858342.79** ft³
